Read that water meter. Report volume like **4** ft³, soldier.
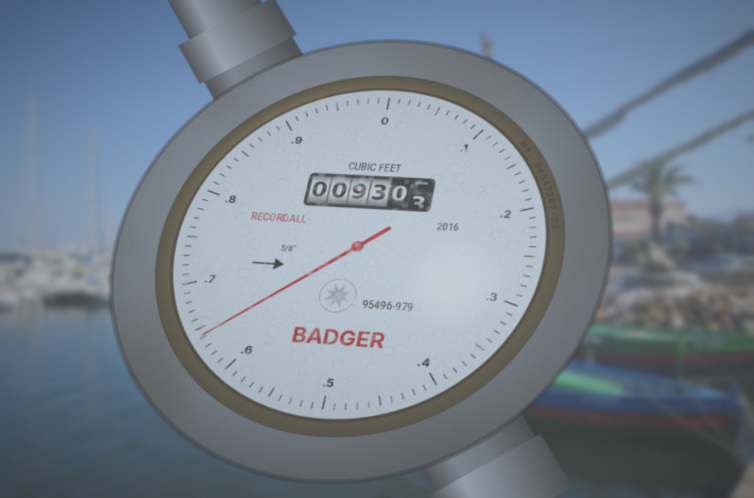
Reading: **9302.64** ft³
